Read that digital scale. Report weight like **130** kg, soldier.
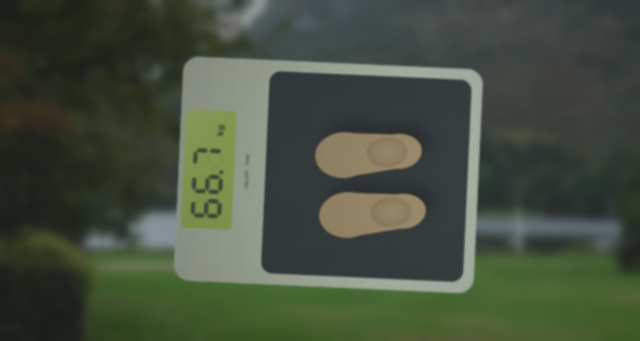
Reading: **66.7** kg
